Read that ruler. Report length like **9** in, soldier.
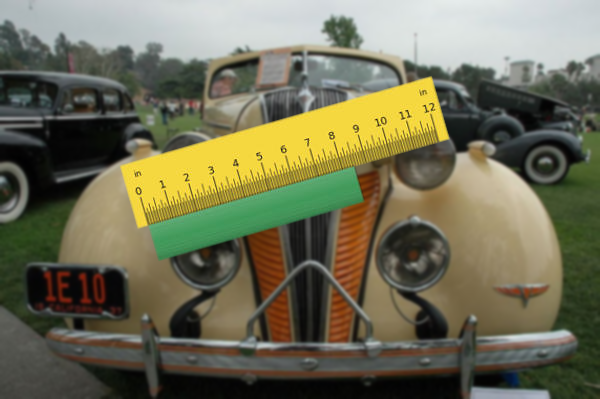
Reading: **8.5** in
